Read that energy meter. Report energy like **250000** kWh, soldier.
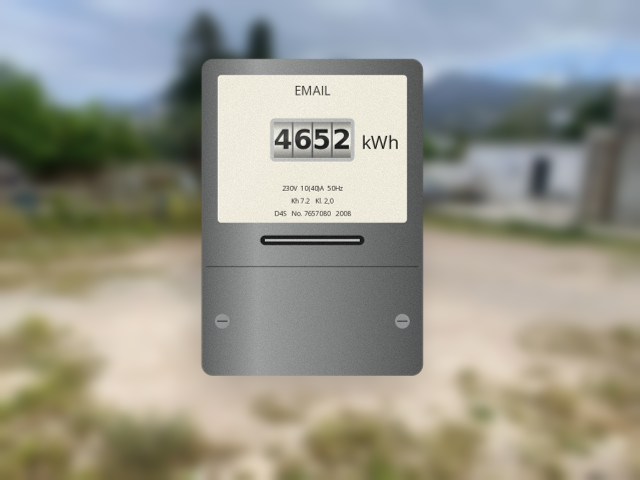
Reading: **4652** kWh
